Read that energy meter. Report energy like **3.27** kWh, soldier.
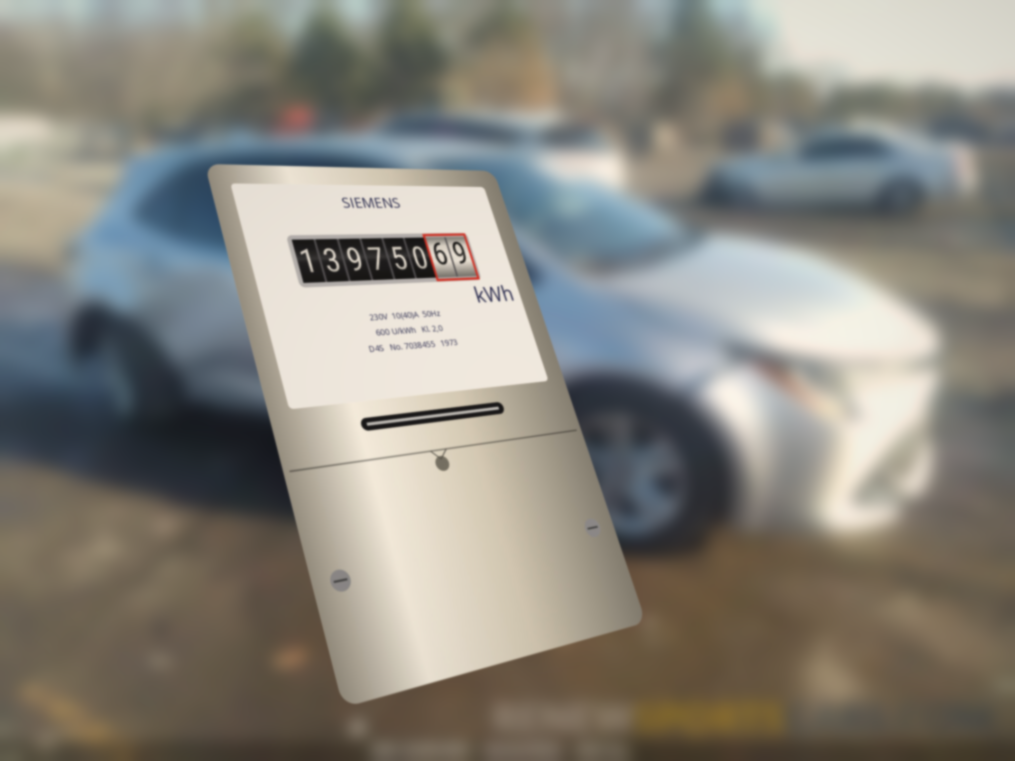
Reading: **139750.69** kWh
